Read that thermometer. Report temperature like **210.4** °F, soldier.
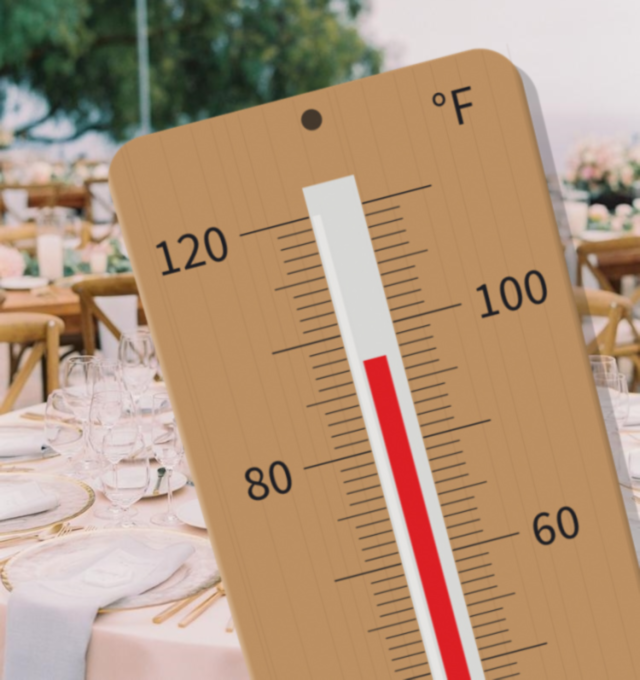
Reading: **95** °F
